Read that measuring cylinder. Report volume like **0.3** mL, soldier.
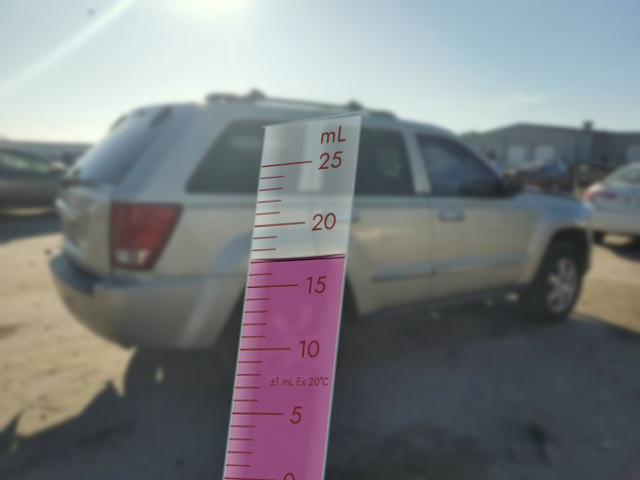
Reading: **17** mL
